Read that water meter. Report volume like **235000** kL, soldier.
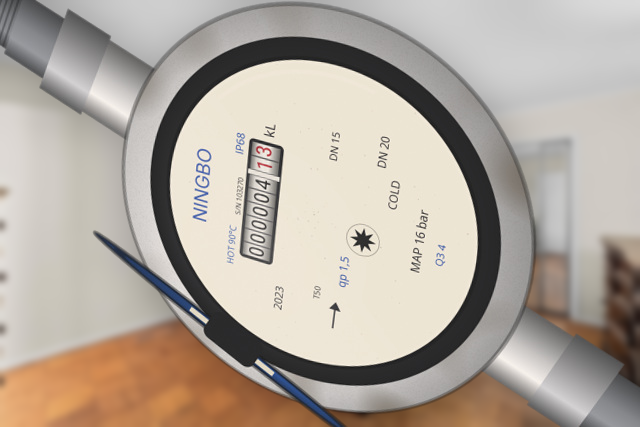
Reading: **4.13** kL
